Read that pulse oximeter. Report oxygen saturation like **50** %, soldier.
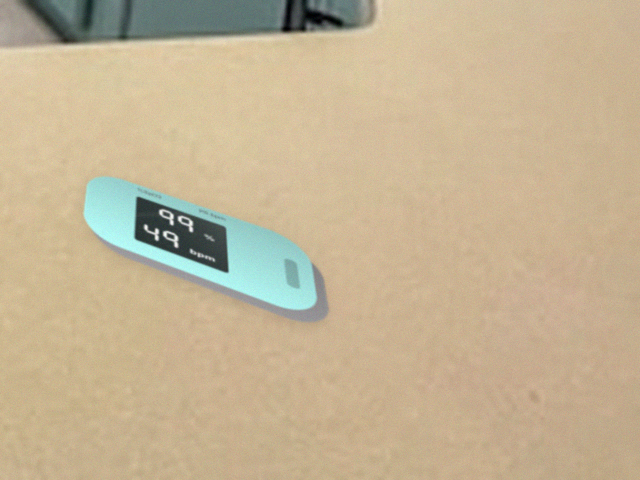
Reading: **99** %
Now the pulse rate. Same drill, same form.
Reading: **49** bpm
